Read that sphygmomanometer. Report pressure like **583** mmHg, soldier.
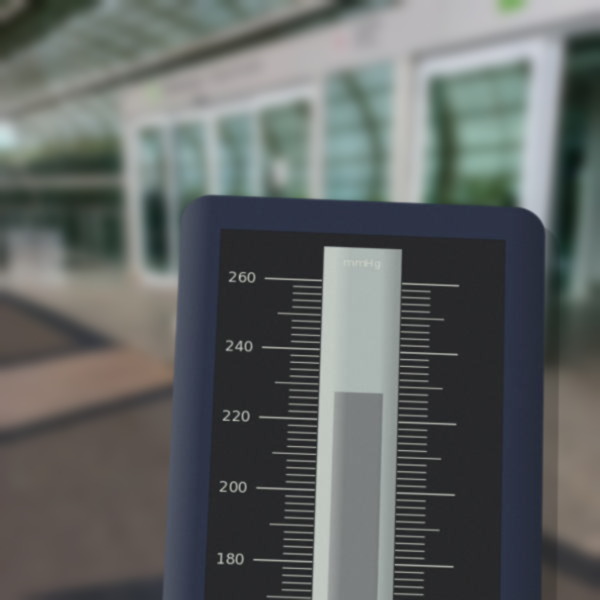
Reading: **228** mmHg
